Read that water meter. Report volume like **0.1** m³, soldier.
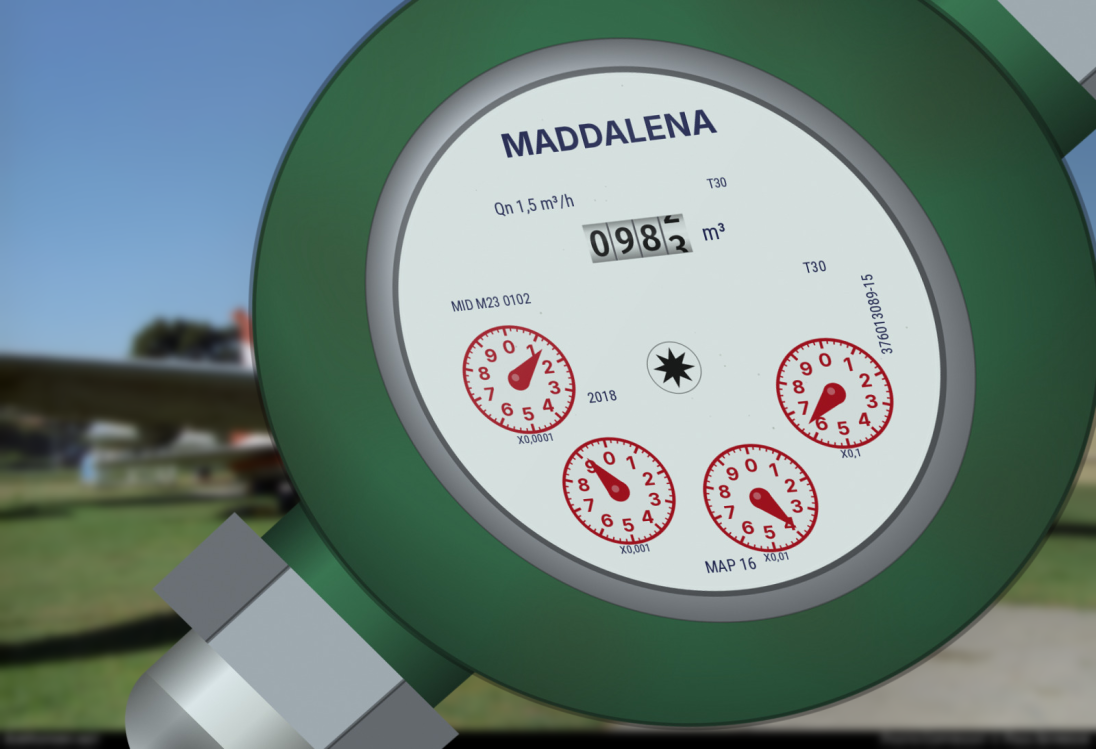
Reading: **982.6391** m³
